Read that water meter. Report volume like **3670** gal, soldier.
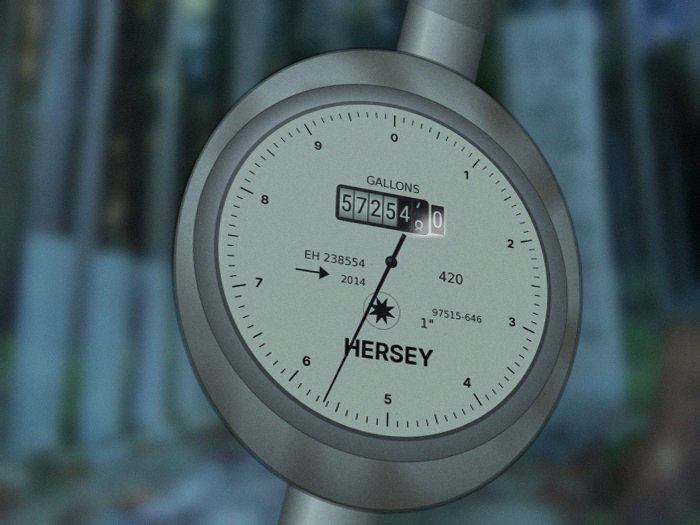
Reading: **5725475.6** gal
